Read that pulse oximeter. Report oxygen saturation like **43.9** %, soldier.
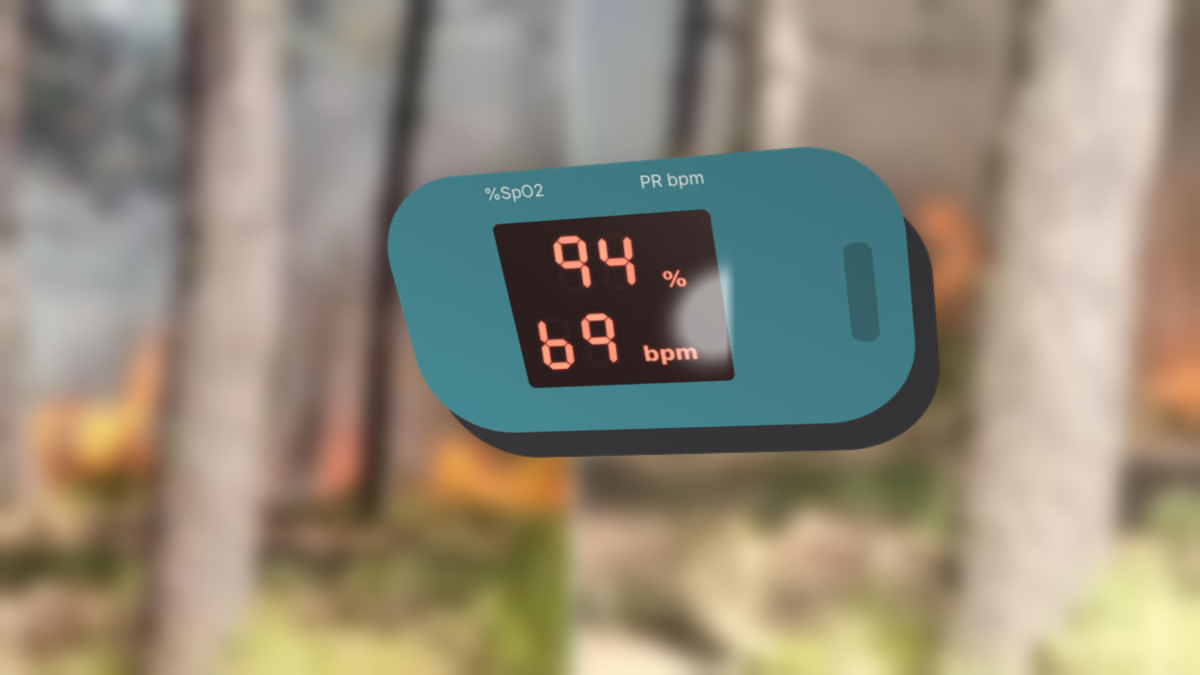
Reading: **94** %
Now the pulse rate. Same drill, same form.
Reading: **69** bpm
